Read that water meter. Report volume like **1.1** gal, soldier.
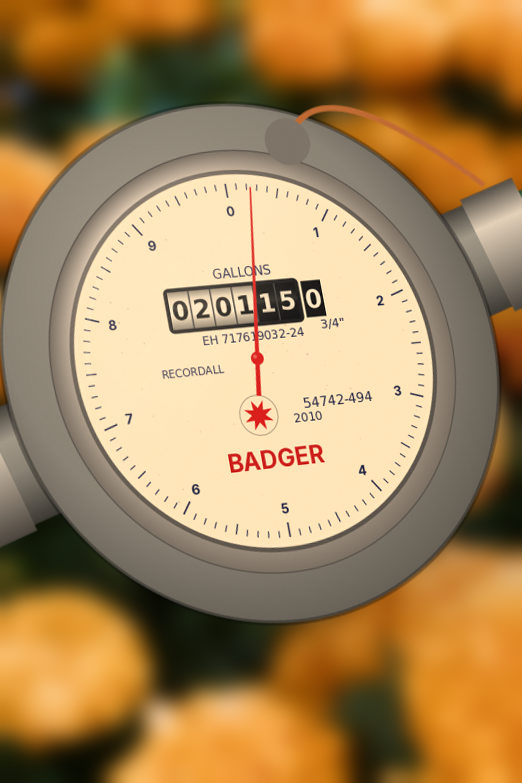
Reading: **201150.2** gal
